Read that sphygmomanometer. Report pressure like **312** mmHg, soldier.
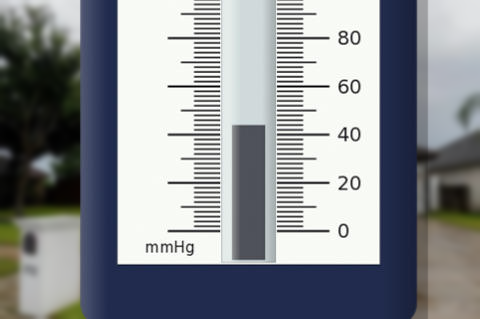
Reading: **44** mmHg
